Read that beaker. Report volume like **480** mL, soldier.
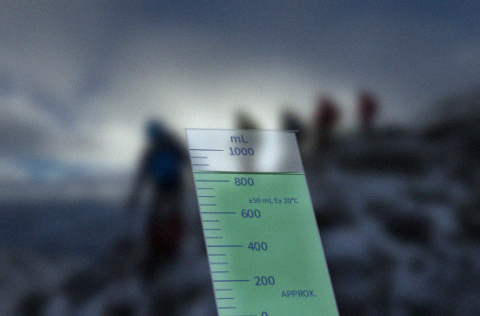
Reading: **850** mL
